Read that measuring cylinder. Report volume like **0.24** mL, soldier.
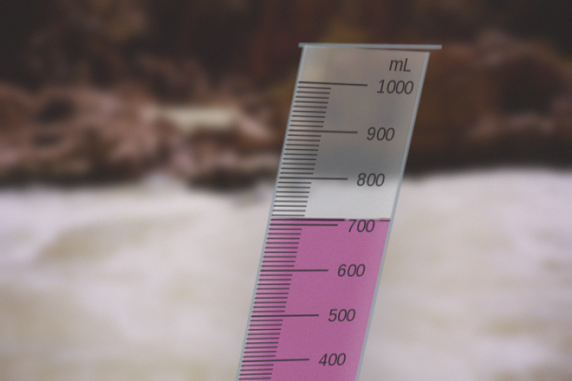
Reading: **710** mL
